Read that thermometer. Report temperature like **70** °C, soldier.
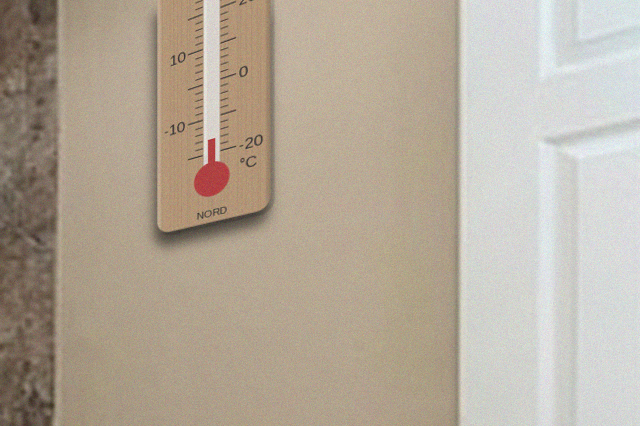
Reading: **-16** °C
